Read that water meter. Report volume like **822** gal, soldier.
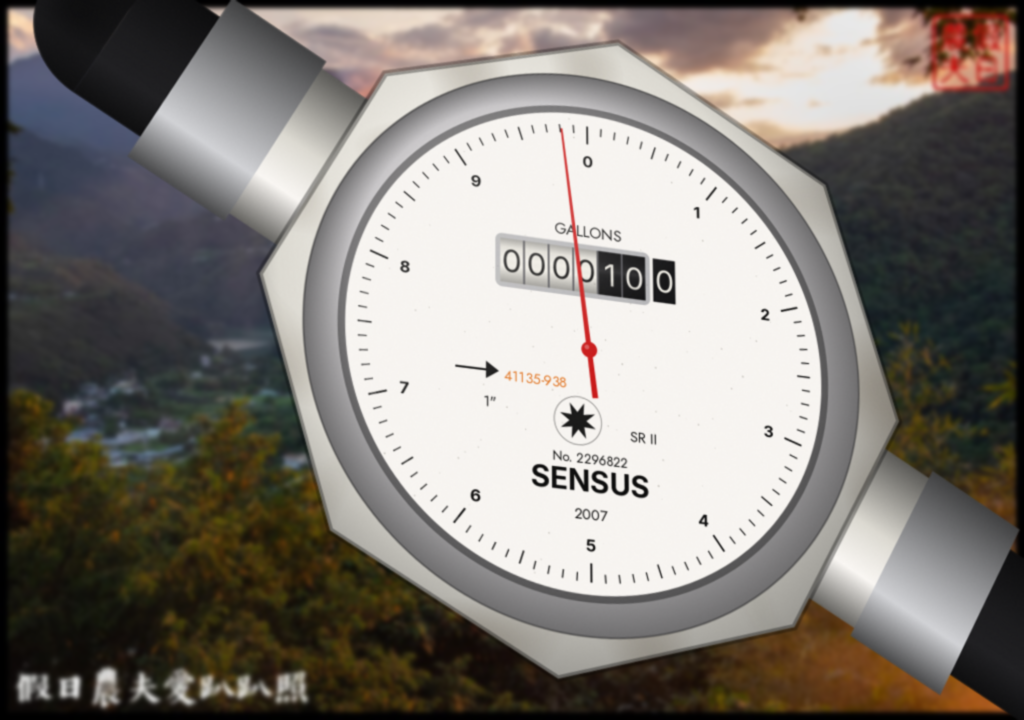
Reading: **99.8** gal
